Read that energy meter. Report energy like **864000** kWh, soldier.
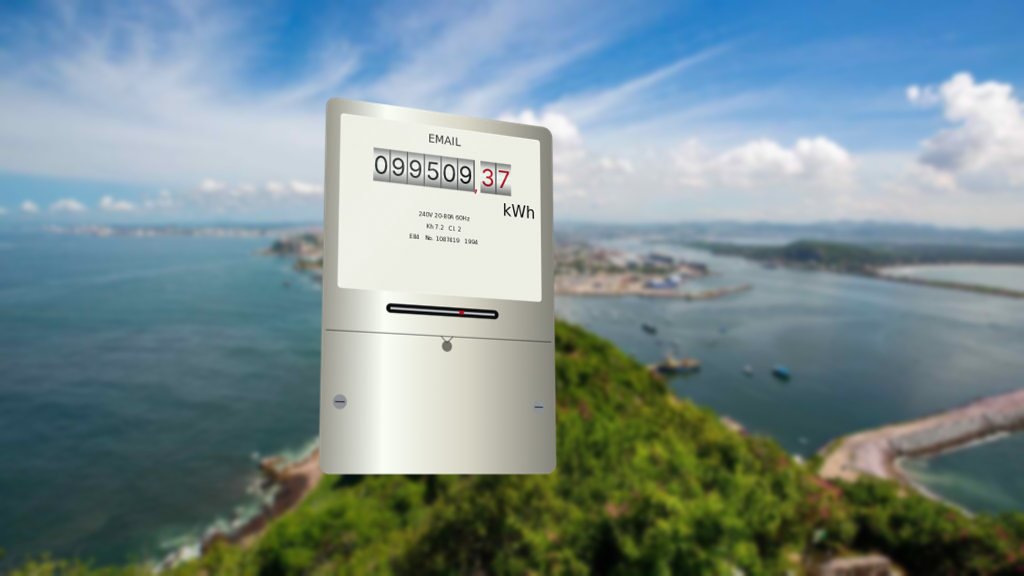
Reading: **99509.37** kWh
